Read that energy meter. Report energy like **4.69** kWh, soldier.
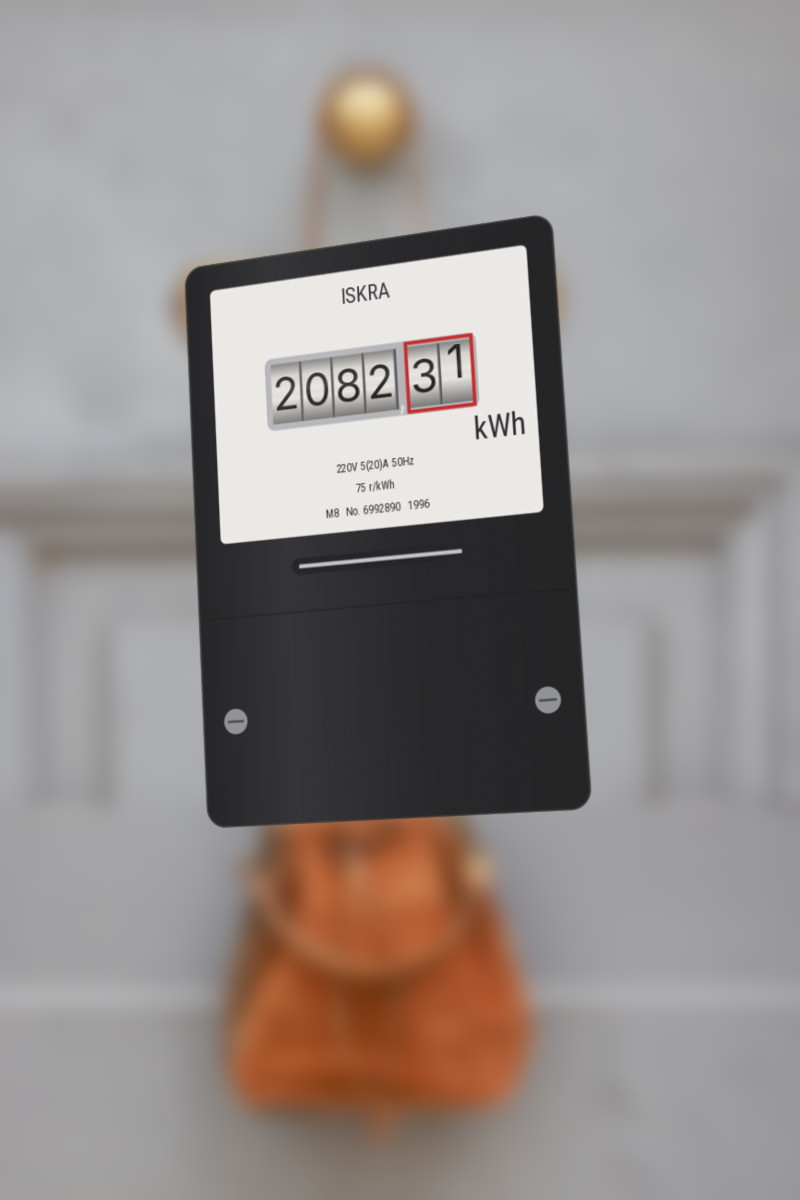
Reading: **2082.31** kWh
